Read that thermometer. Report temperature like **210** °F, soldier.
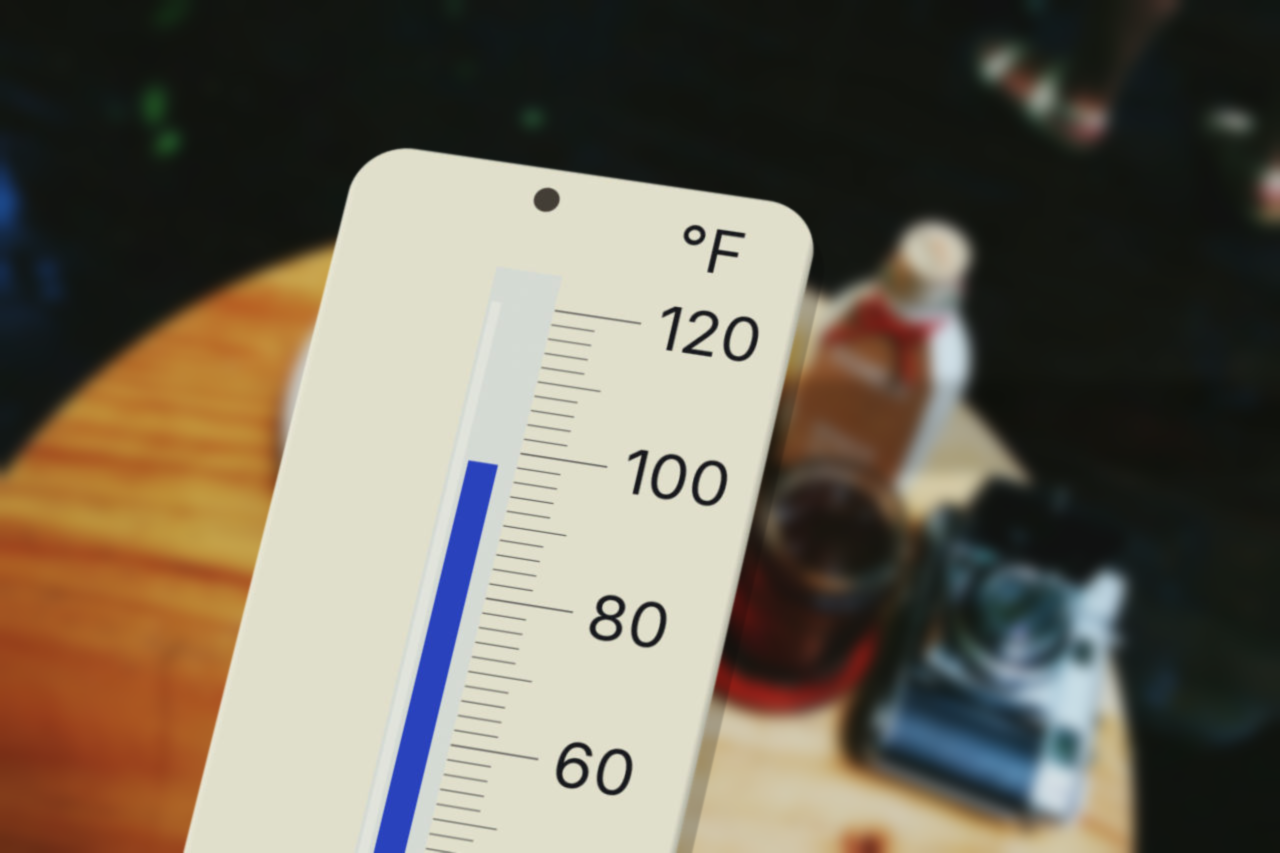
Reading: **98** °F
